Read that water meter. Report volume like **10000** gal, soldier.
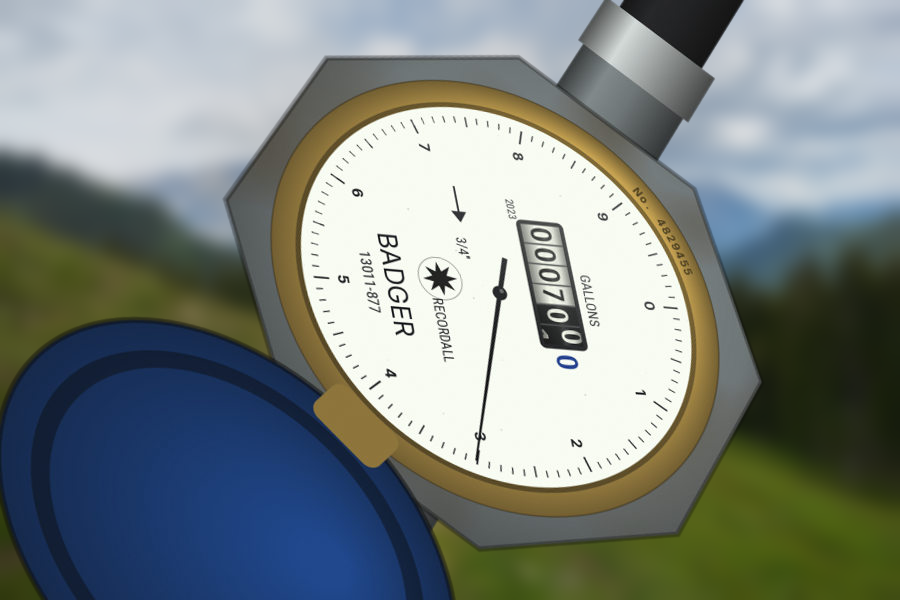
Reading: **7003.0** gal
